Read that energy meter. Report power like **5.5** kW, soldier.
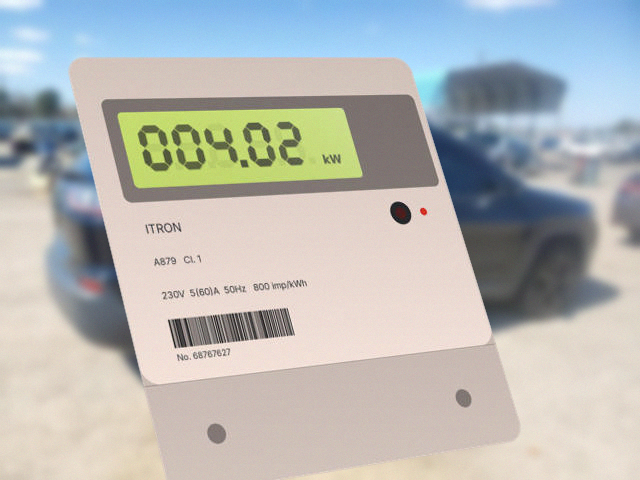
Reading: **4.02** kW
